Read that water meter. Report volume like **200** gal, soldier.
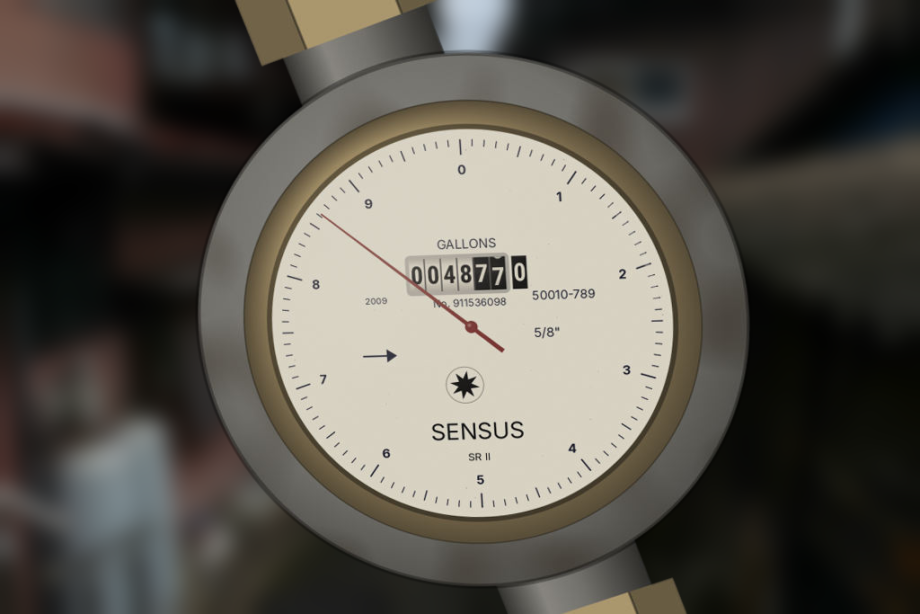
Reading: **48768.6** gal
